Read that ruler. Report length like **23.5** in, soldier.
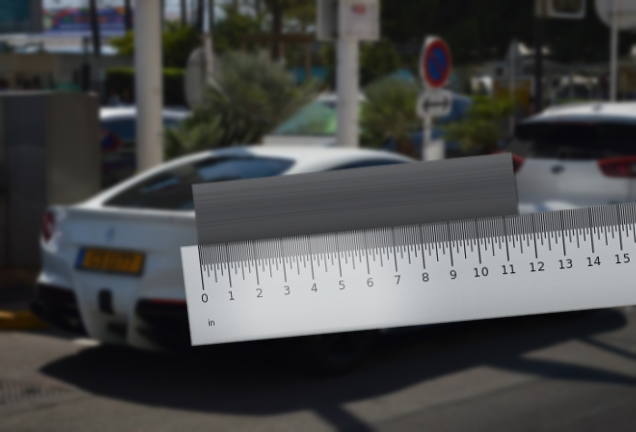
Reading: **11.5** in
